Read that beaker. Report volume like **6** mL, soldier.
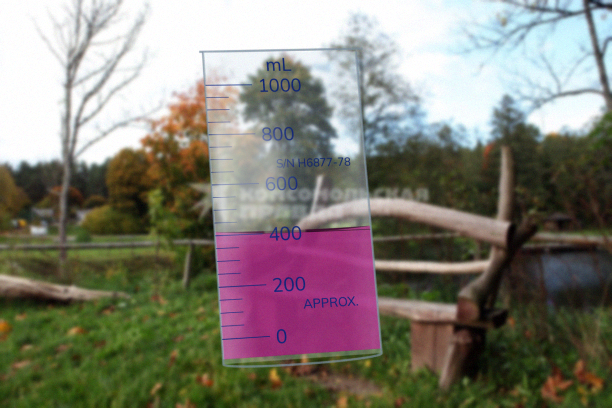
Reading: **400** mL
